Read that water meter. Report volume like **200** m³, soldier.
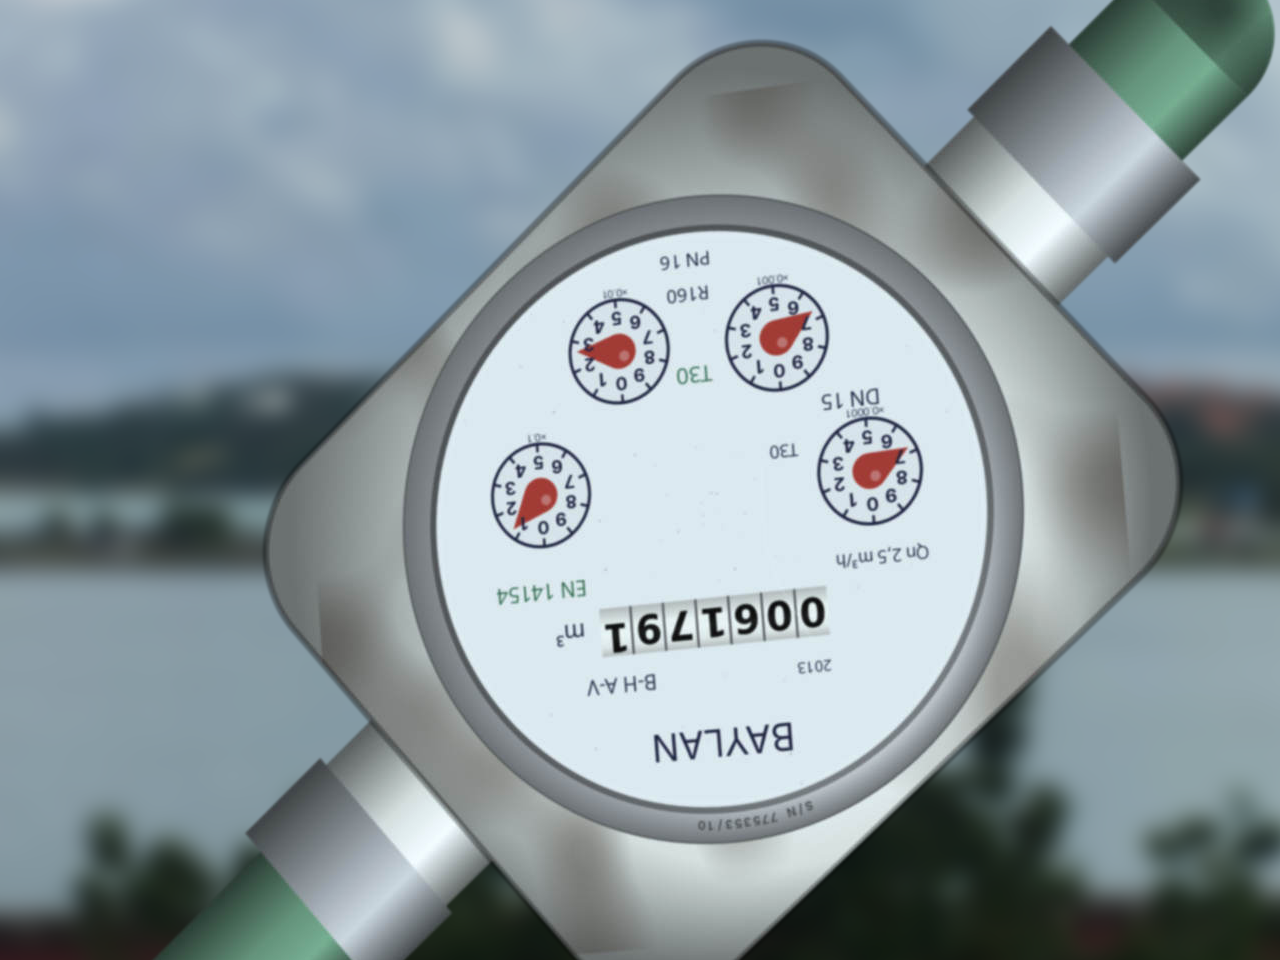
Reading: **61791.1266** m³
